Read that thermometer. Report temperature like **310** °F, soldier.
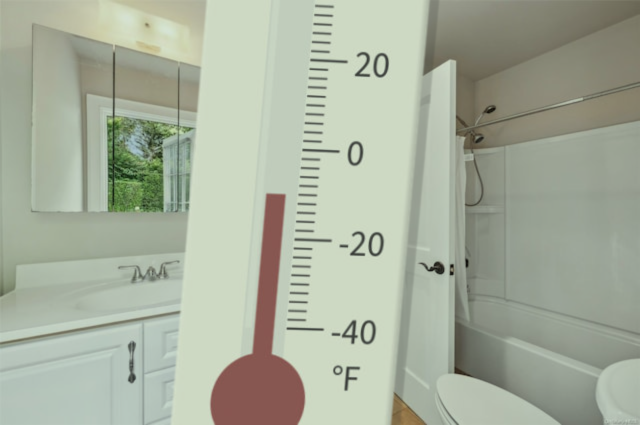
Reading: **-10** °F
